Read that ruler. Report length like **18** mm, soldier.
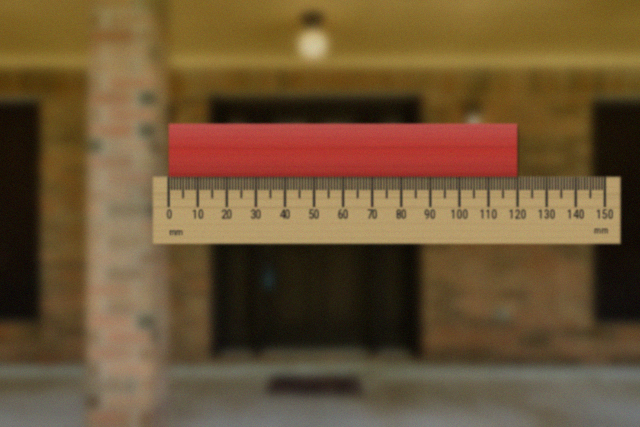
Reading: **120** mm
